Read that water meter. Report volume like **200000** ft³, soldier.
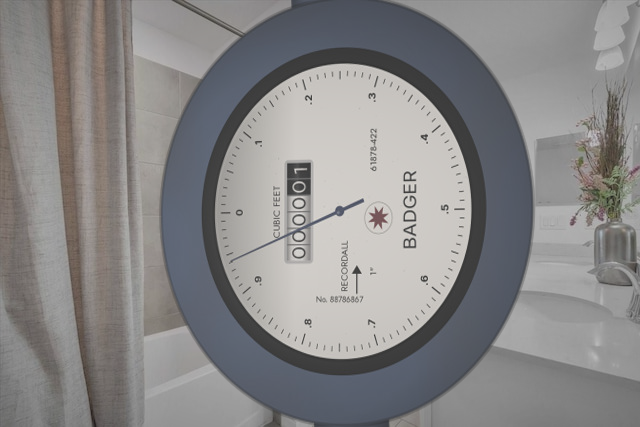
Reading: **0.94** ft³
